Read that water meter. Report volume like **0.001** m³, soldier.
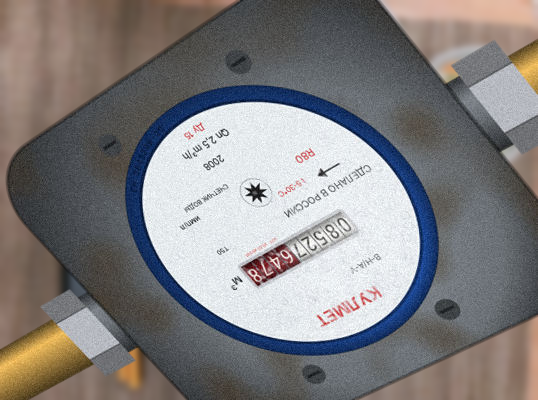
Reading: **8527.6478** m³
